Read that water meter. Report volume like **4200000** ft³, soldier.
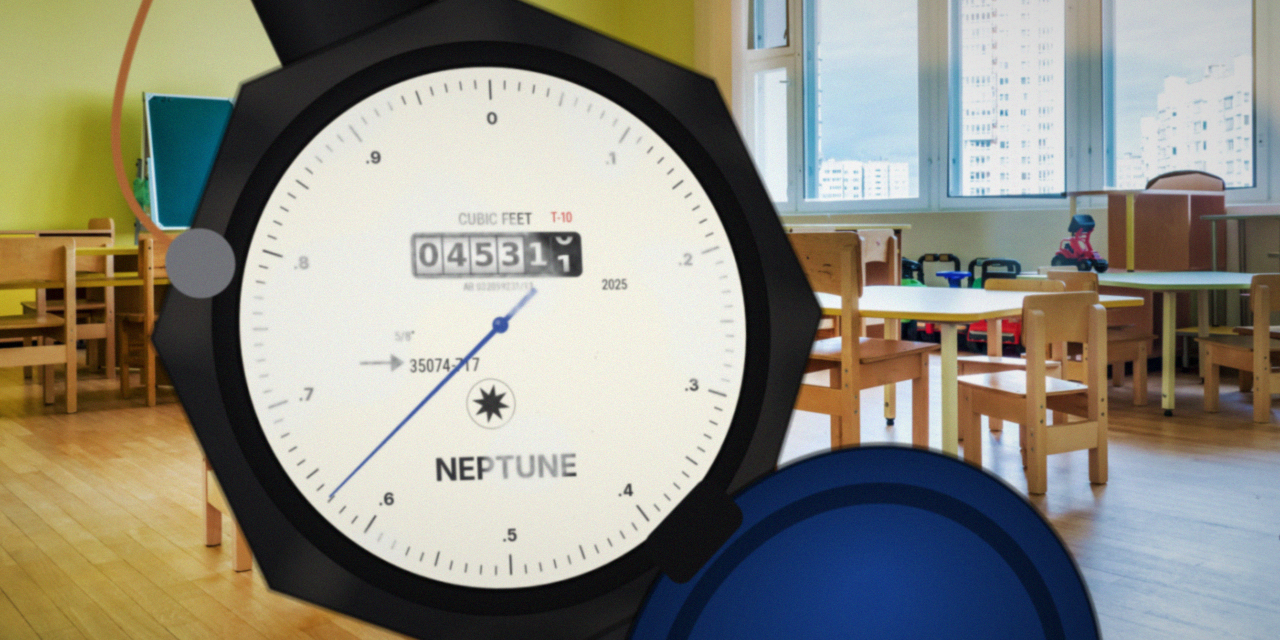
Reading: **45310.63** ft³
